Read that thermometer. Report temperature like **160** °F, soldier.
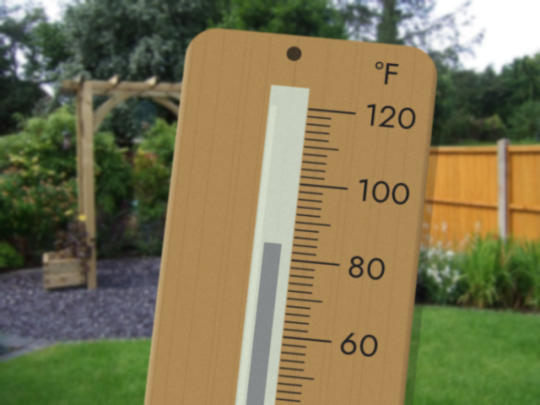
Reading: **84** °F
